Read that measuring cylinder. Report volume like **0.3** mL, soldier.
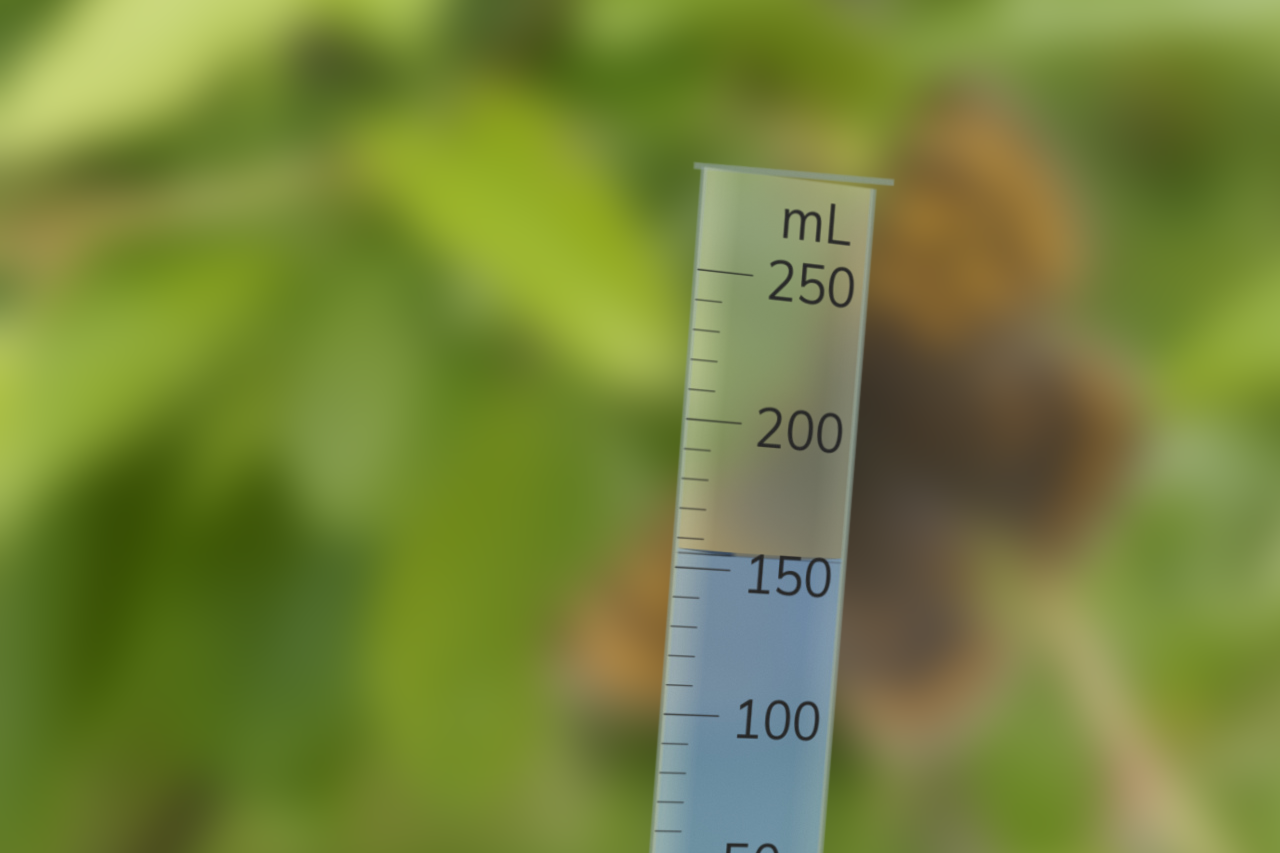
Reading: **155** mL
